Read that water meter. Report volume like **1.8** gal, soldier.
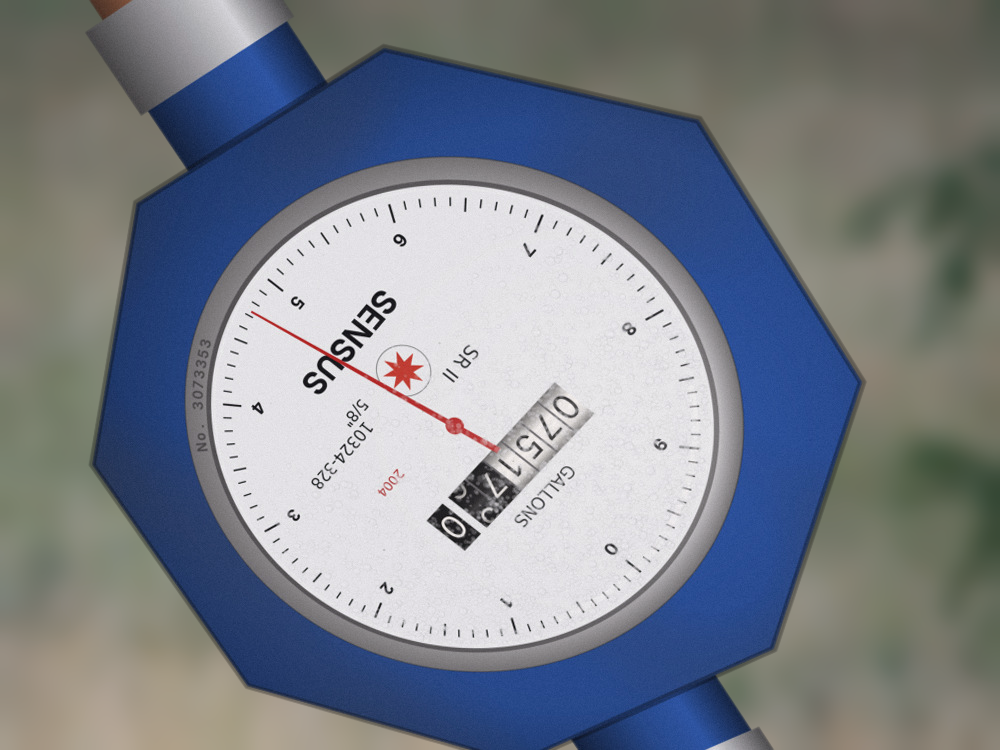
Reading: **751754.7** gal
